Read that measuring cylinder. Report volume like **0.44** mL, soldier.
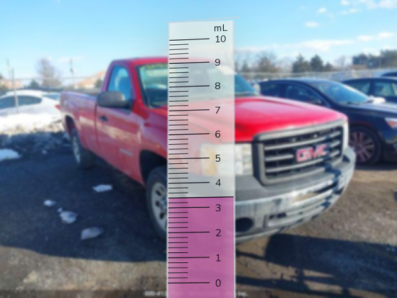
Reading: **3.4** mL
